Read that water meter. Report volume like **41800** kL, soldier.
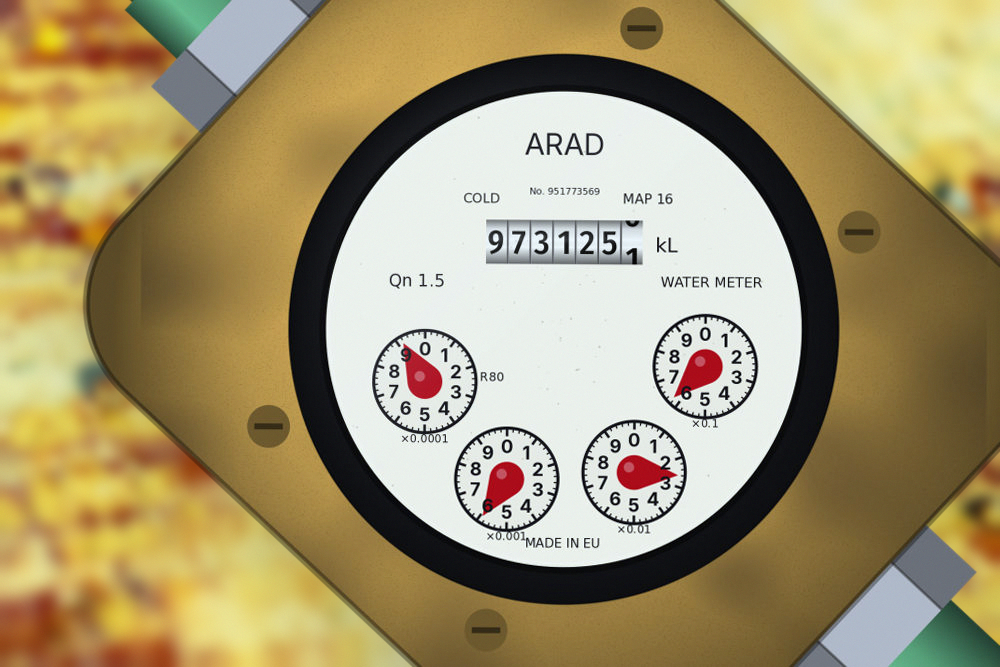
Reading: **9731250.6259** kL
